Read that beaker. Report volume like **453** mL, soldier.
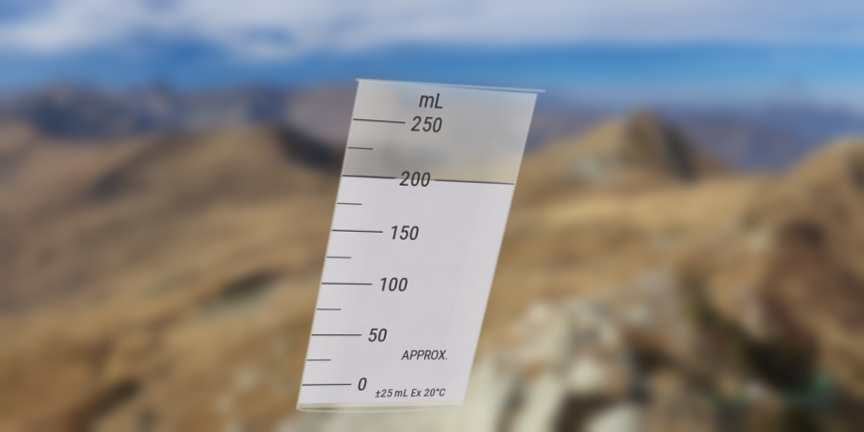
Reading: **200** mL
